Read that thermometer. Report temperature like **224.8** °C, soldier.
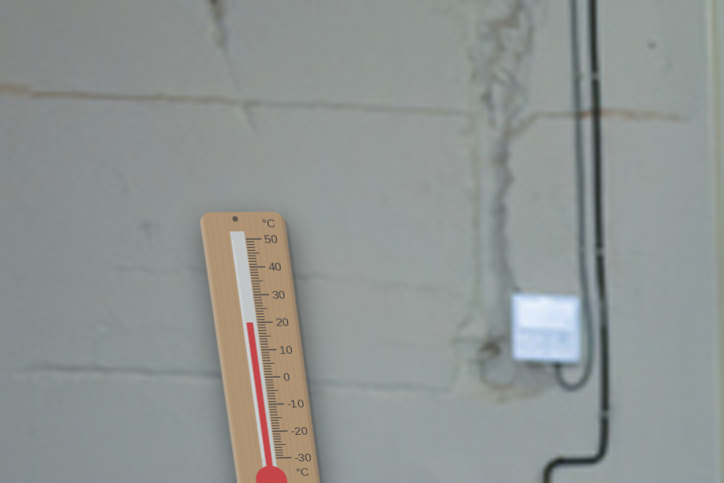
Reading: **20** °C
